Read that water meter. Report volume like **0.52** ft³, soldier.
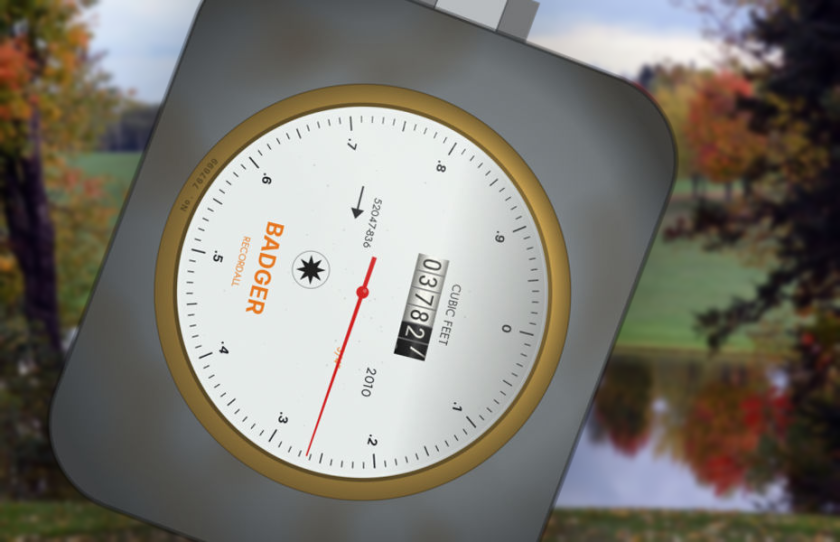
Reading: **37827.26** ft³
